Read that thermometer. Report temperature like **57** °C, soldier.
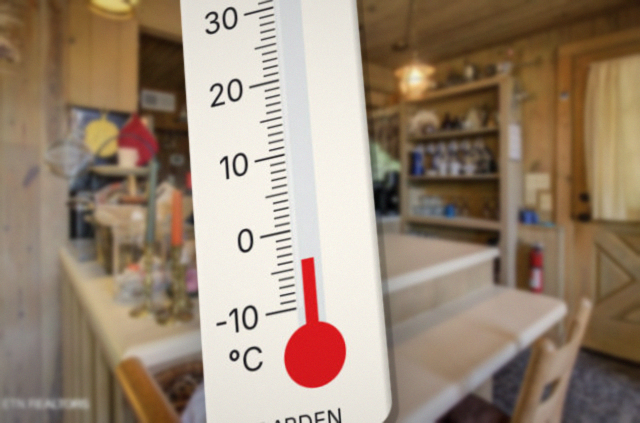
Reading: **-4** °C
